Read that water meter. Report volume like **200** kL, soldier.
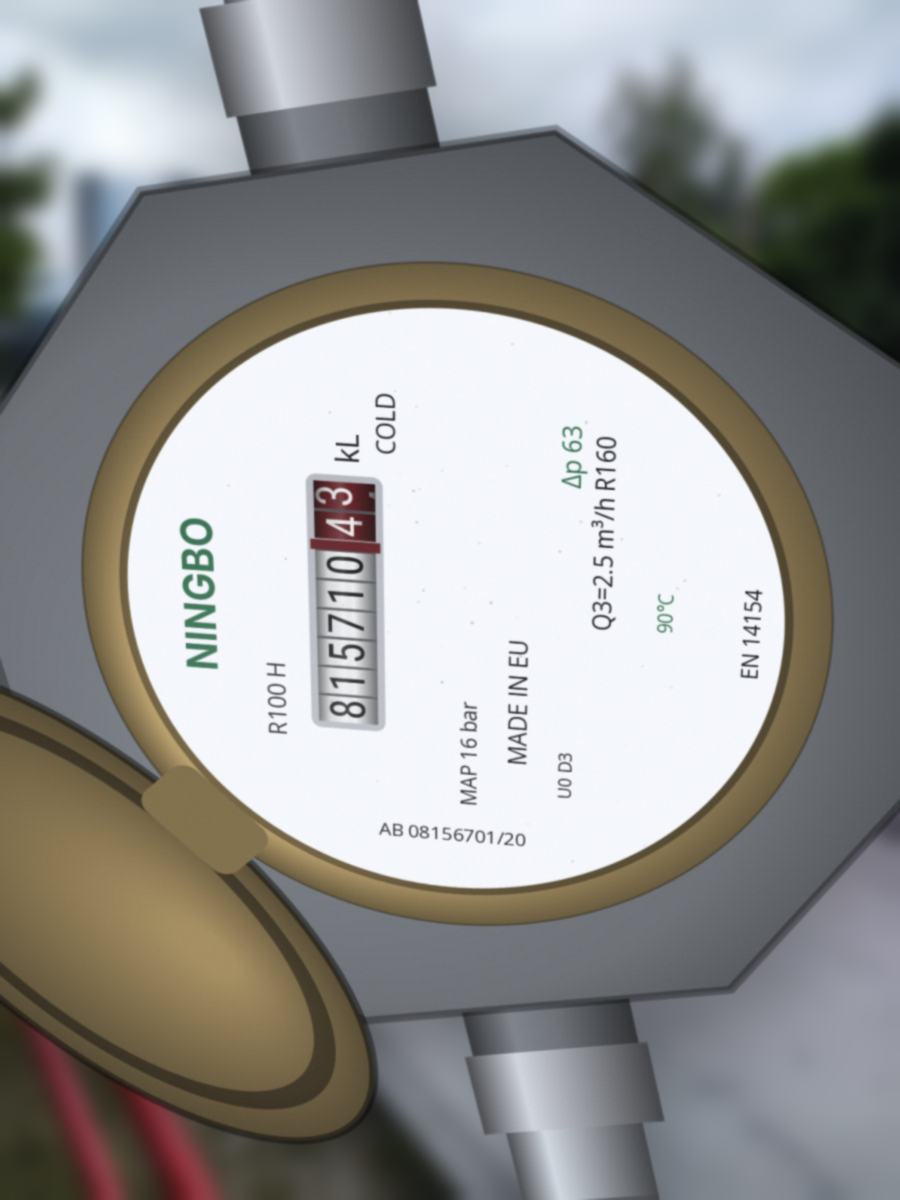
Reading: **815710.43** kL
